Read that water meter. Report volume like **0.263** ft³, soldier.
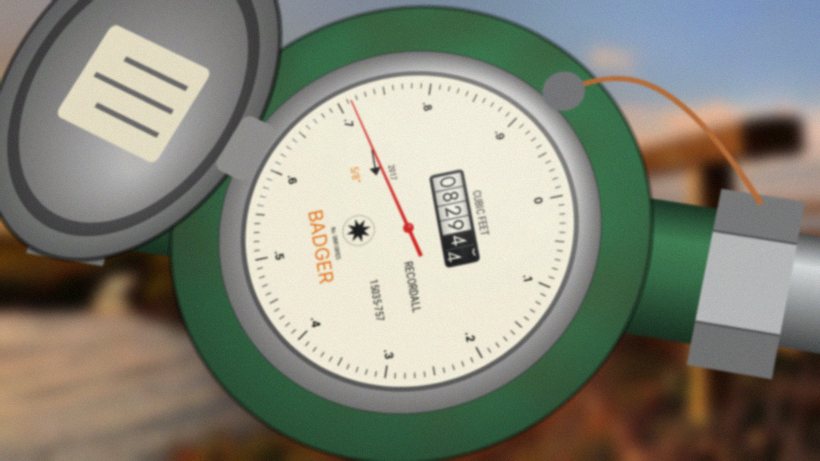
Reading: **82943.71** ft³
